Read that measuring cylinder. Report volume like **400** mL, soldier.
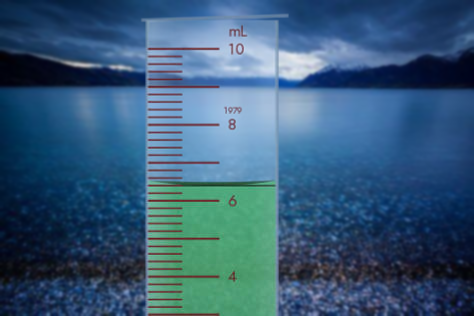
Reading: **6.4** mL
